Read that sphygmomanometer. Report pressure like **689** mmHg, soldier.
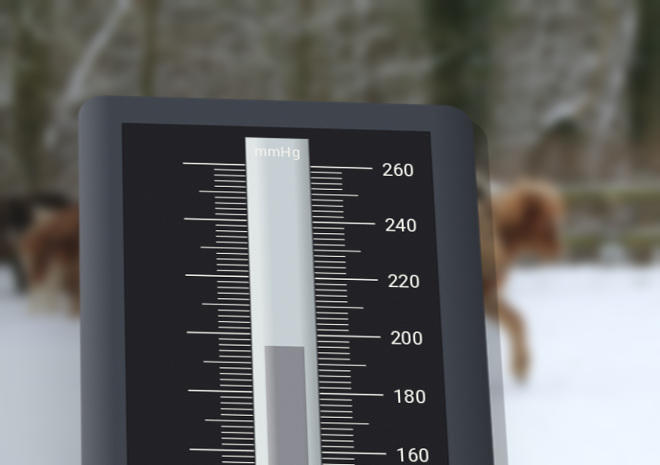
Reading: **196** mmHg
